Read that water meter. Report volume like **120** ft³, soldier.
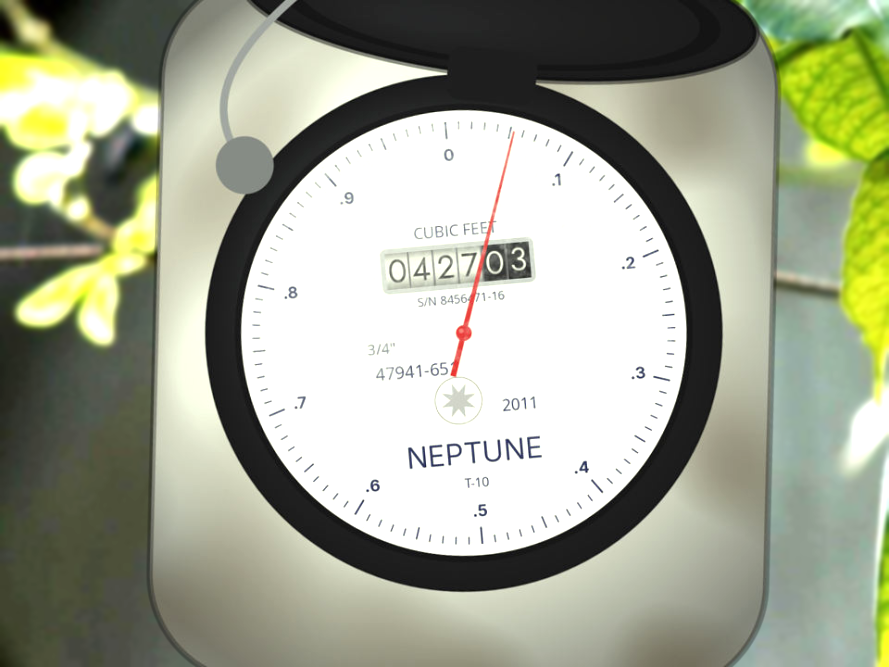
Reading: **42703.05** ft³
